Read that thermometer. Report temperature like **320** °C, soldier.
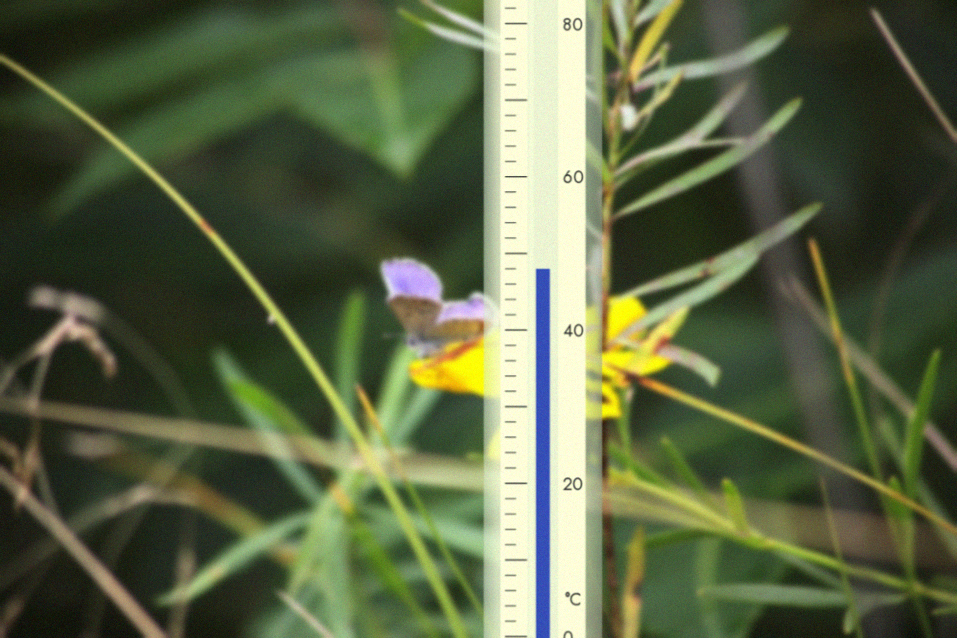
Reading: **48** °C
